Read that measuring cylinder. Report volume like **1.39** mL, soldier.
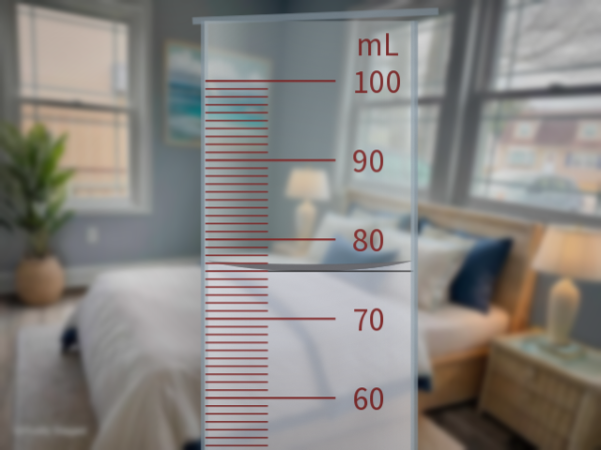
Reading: **76** mL
